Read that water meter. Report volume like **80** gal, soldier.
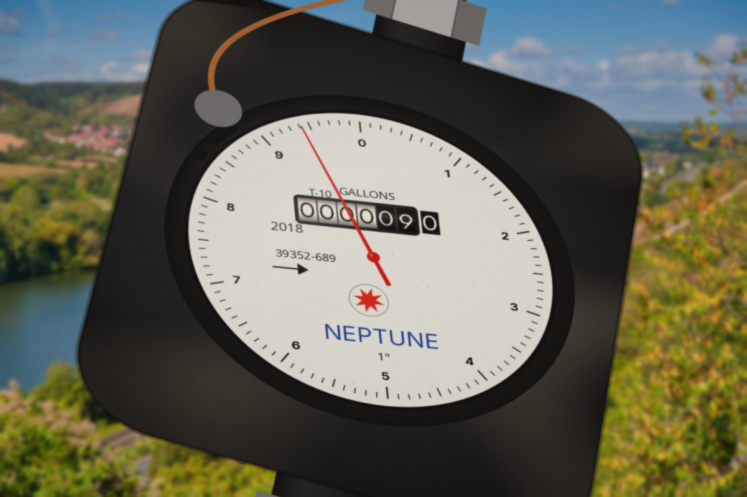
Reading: **89.4** gal
